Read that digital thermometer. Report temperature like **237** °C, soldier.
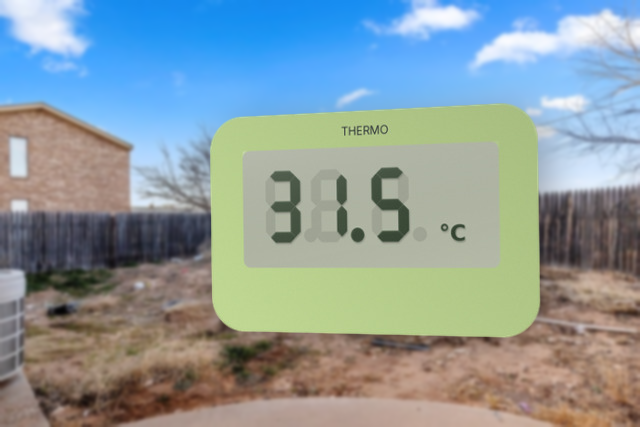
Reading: **31.5** °C
